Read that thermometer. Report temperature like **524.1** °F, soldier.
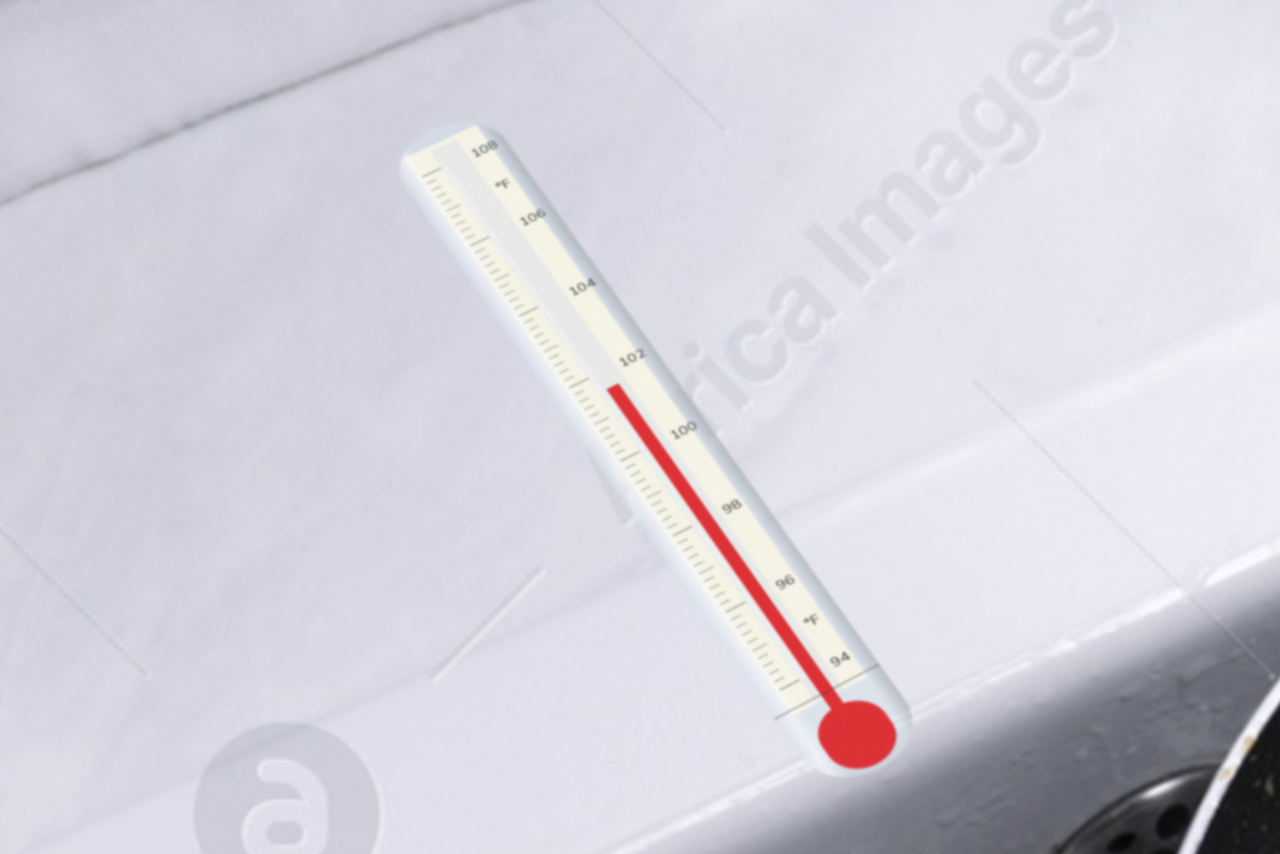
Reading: **101.6** °F
